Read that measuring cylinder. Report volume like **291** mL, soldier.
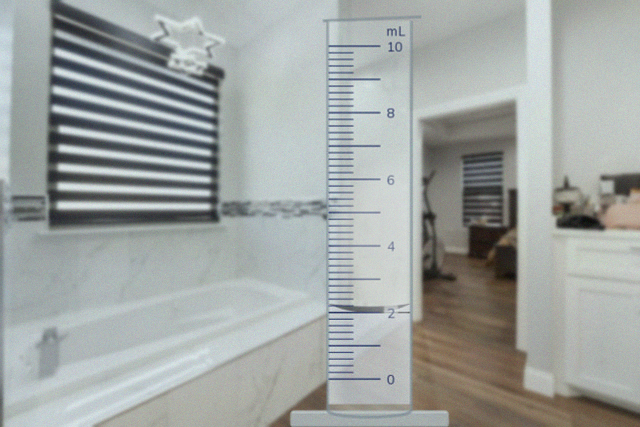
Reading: **2** mL
